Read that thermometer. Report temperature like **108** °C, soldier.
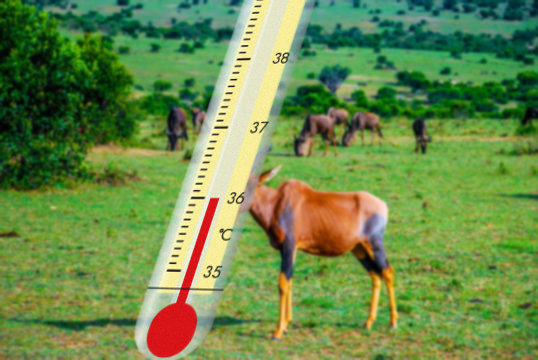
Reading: **36** °C
